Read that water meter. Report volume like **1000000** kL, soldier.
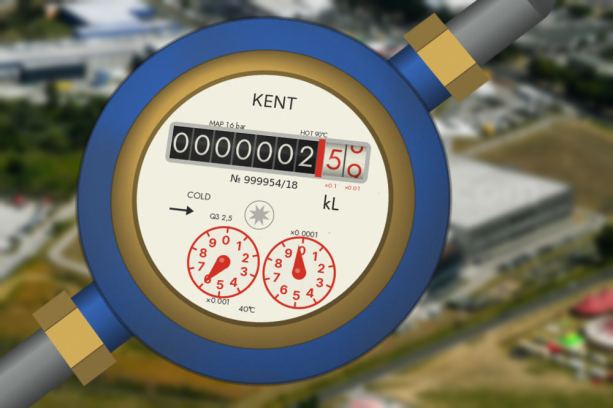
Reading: **2.5859** kL
